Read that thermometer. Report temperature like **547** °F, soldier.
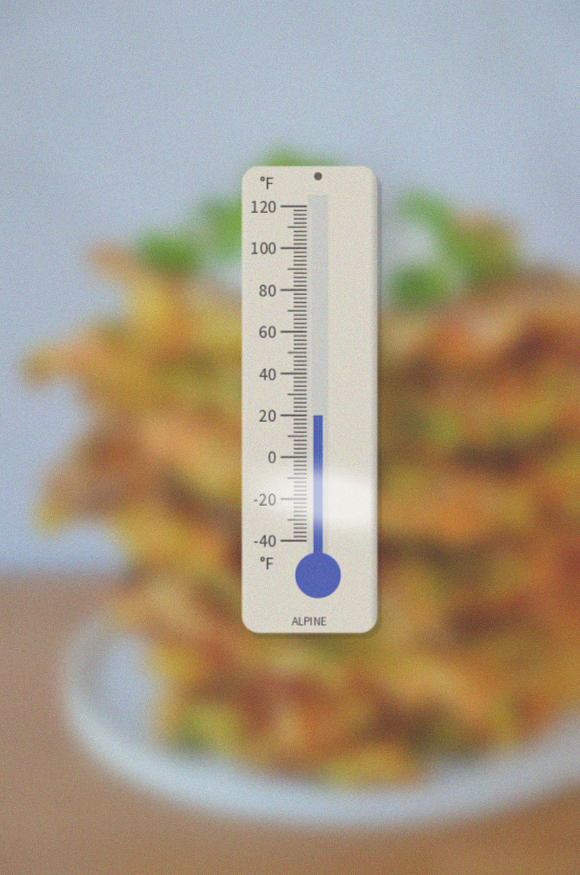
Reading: **20** °F
